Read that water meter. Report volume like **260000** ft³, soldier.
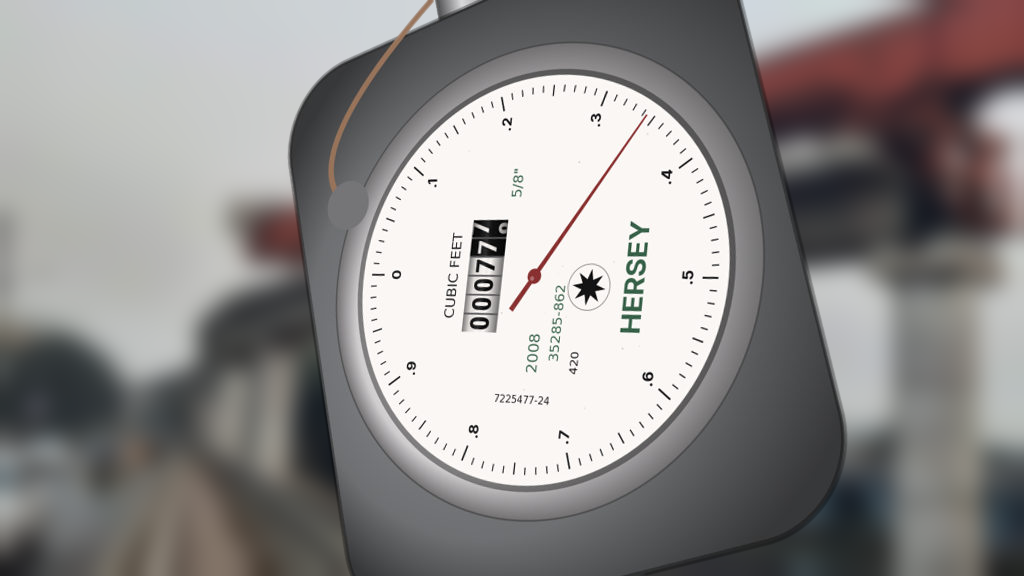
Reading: **777.34** ft³
